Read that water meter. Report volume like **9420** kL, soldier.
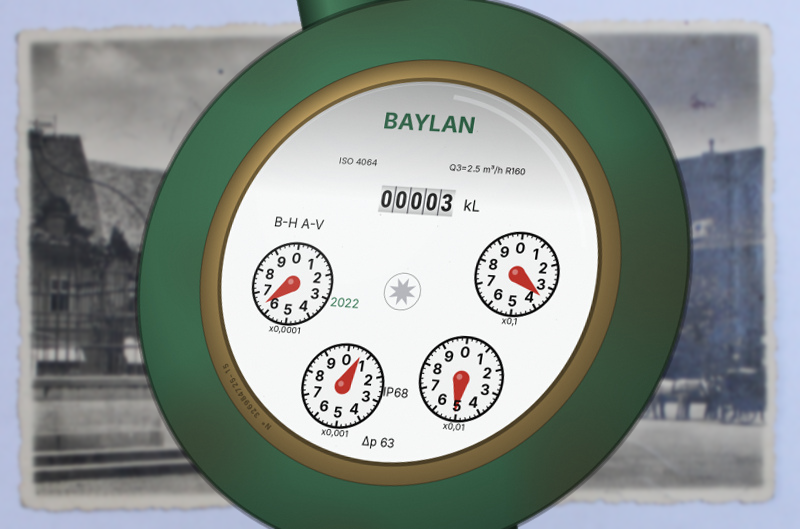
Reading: **3.3506** kL
